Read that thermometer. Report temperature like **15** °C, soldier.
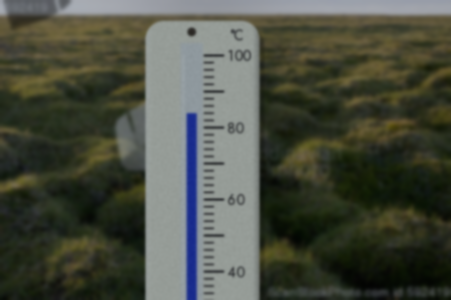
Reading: **84** °C
